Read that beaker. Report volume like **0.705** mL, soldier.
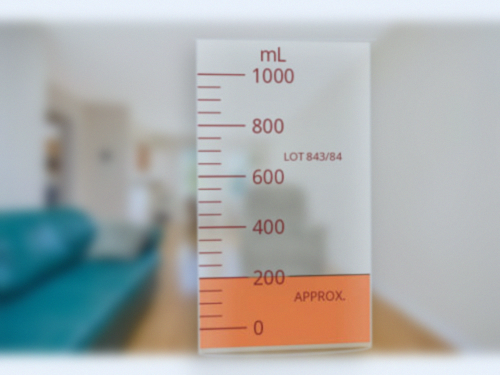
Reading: **200** mL
